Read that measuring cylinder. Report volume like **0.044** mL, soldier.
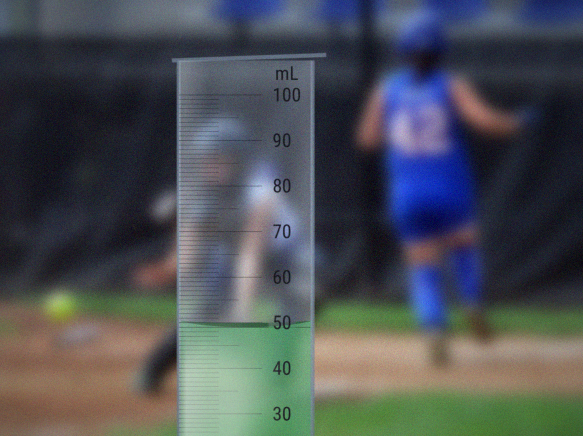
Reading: **49** mL
